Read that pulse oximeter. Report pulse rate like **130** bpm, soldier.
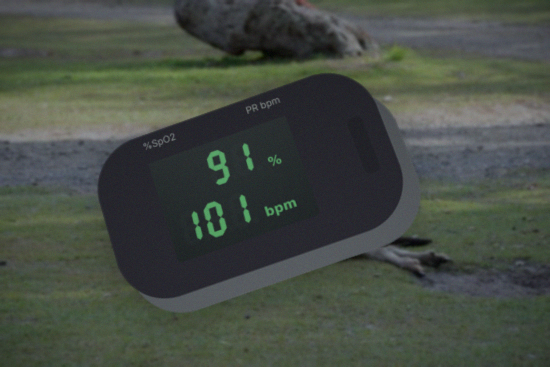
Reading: **101** bpm
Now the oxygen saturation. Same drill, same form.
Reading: **91** %
